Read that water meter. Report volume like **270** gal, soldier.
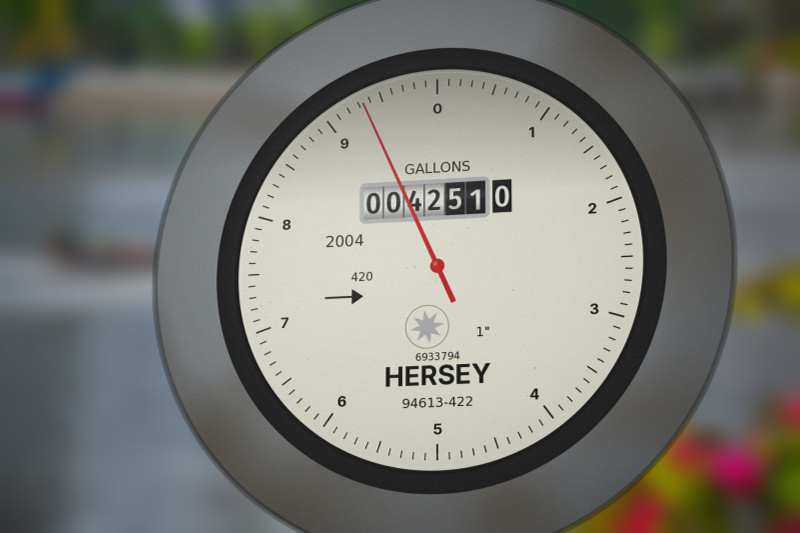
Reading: **42509.3** gal
